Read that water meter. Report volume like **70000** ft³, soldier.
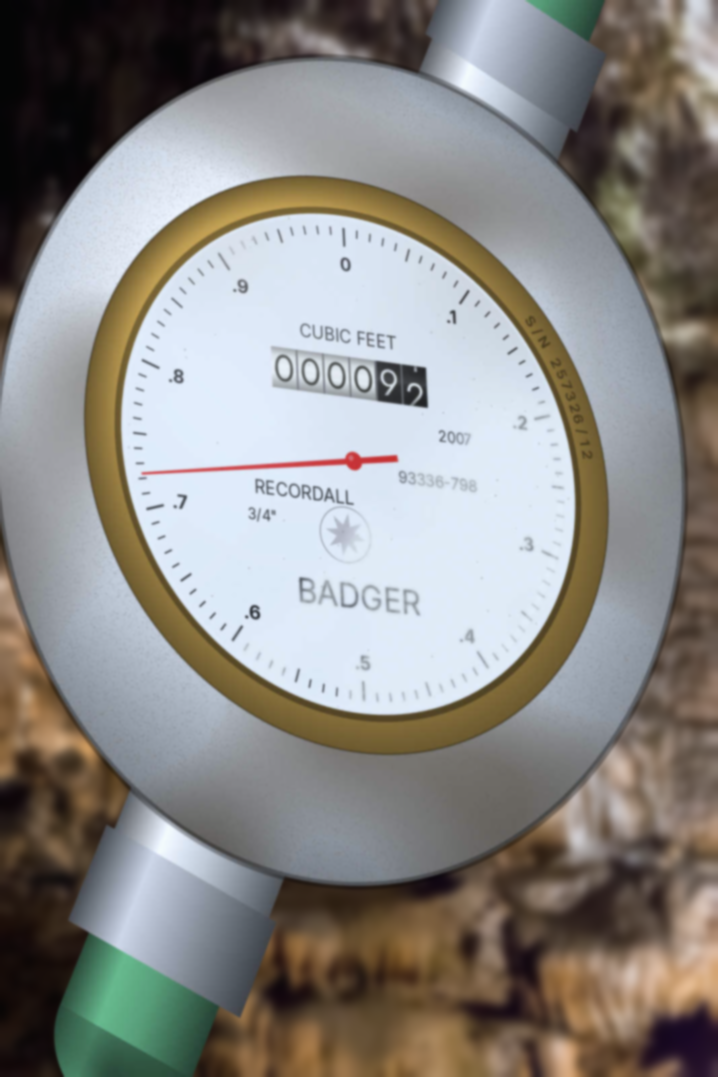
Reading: **91.72** ft³
